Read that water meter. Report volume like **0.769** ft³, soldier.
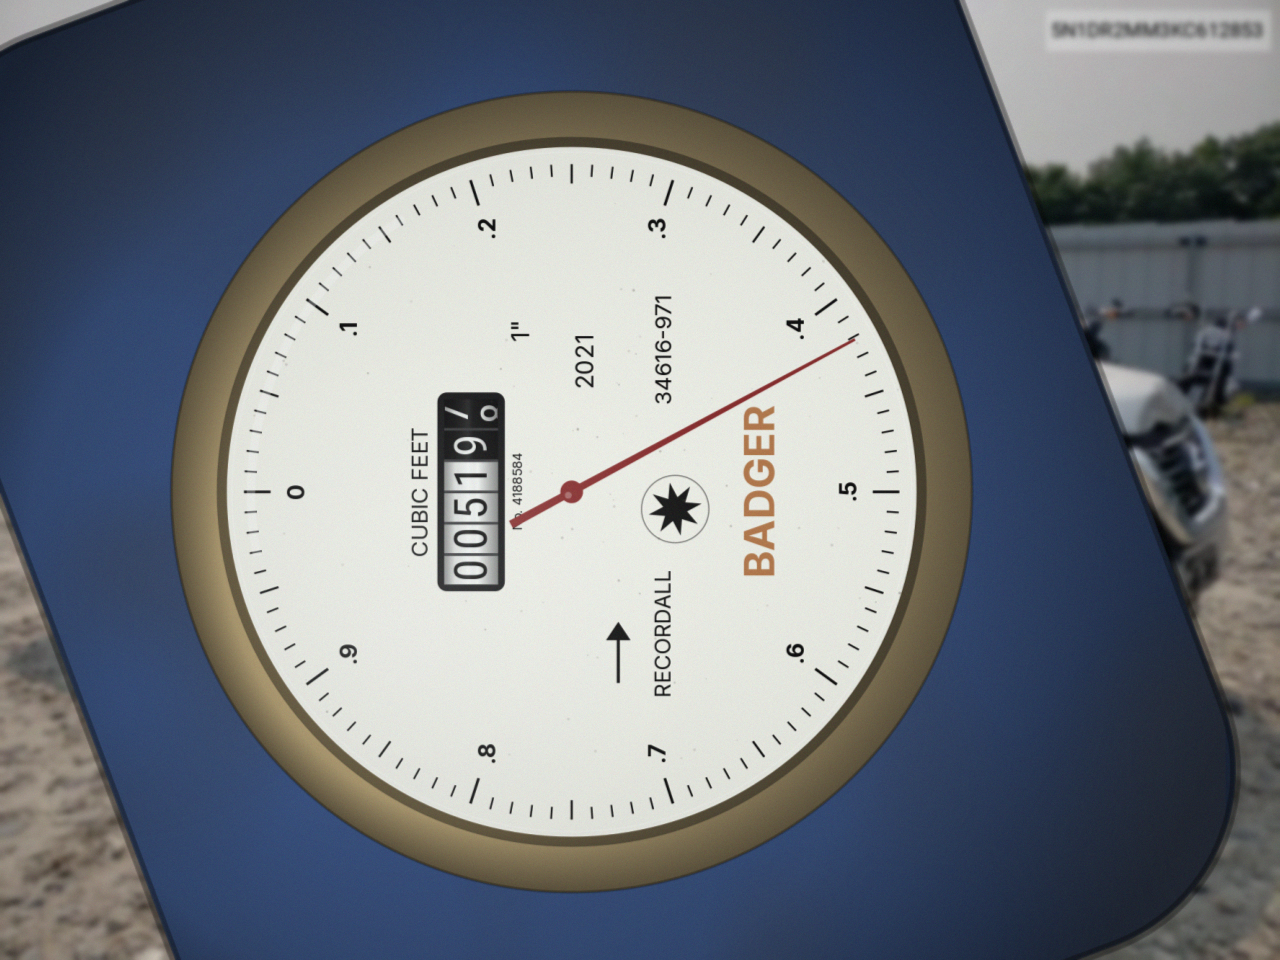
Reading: **5197.42** ft³
